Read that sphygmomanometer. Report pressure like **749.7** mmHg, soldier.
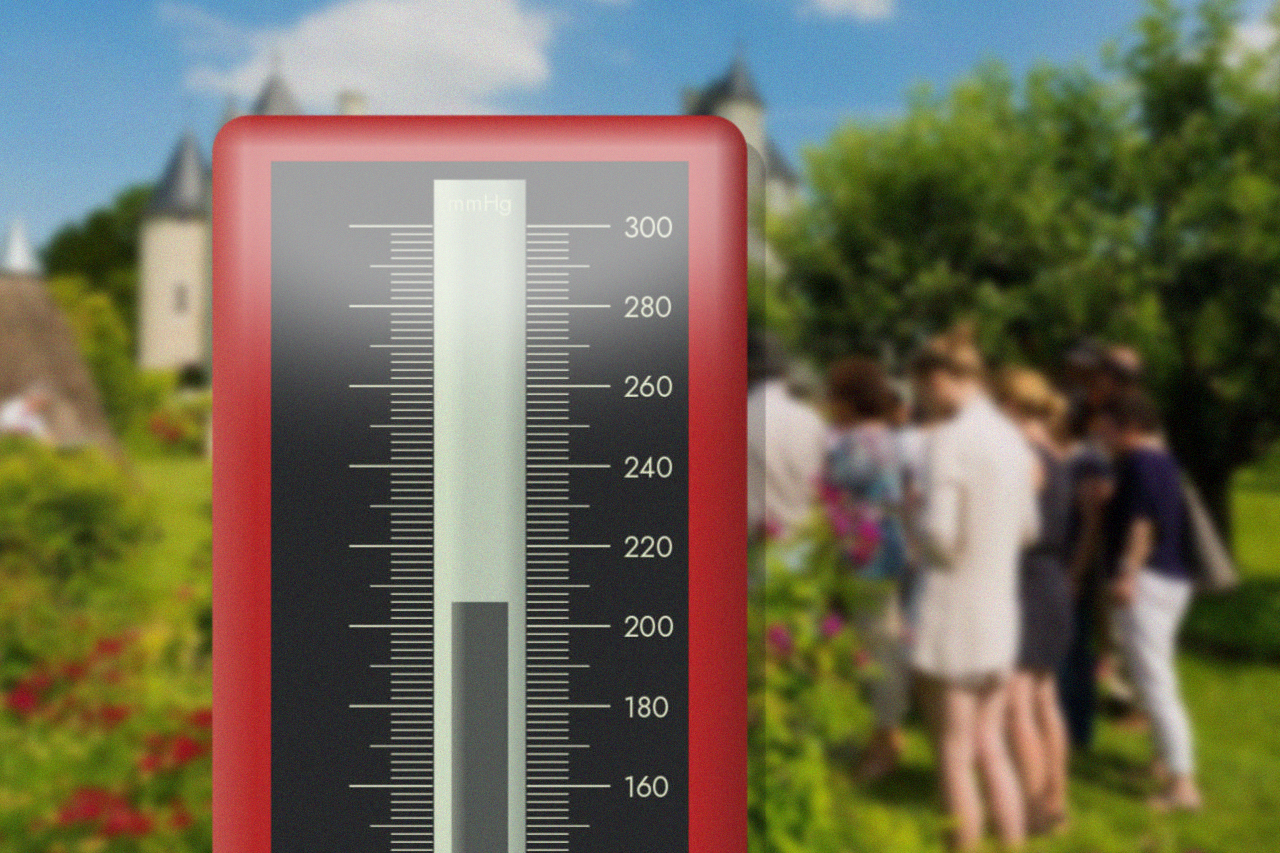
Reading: **206** mmHg
